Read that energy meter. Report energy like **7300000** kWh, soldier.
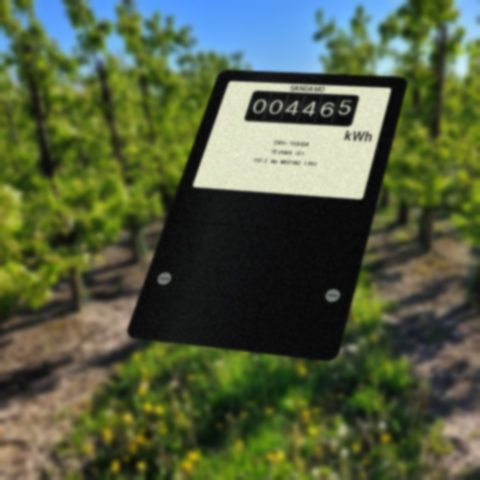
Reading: **4465** kWh
